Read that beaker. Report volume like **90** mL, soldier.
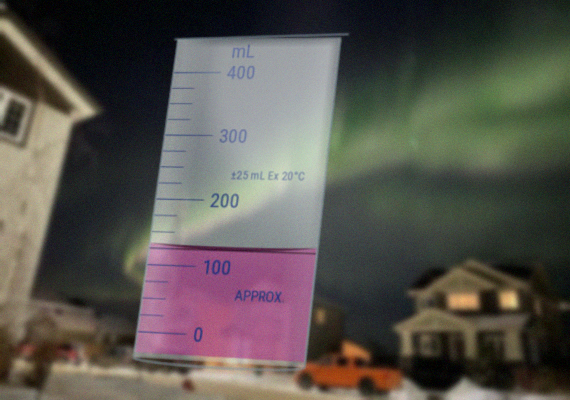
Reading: **125** mL
